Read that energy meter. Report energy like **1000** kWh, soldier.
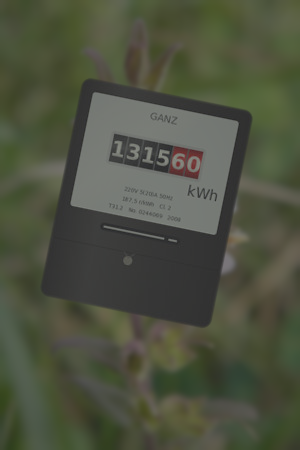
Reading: **1315.60** kWh
